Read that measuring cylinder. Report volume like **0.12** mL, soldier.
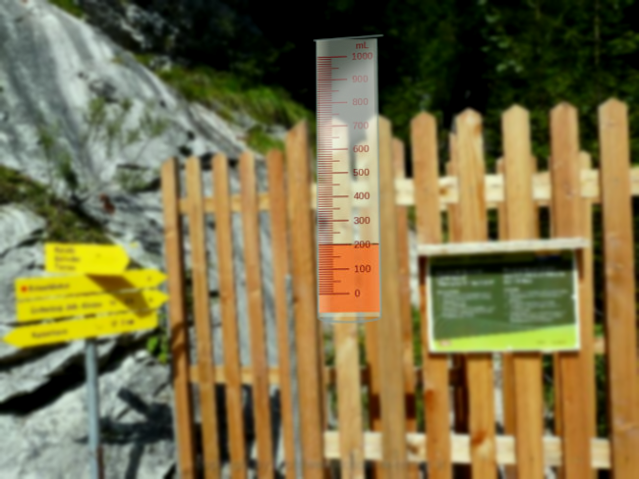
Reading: **200** mL
